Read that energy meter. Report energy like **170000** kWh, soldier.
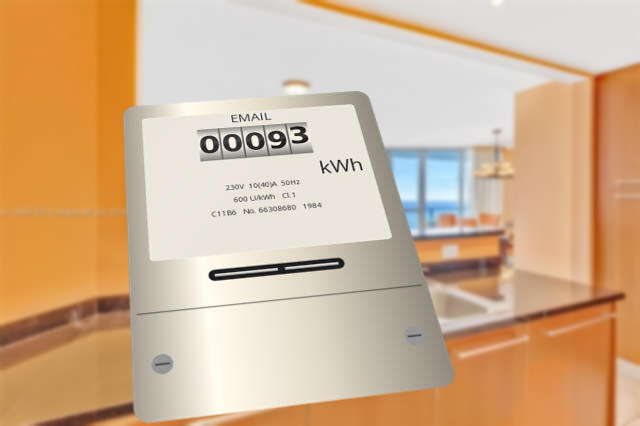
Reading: **93** kWh
